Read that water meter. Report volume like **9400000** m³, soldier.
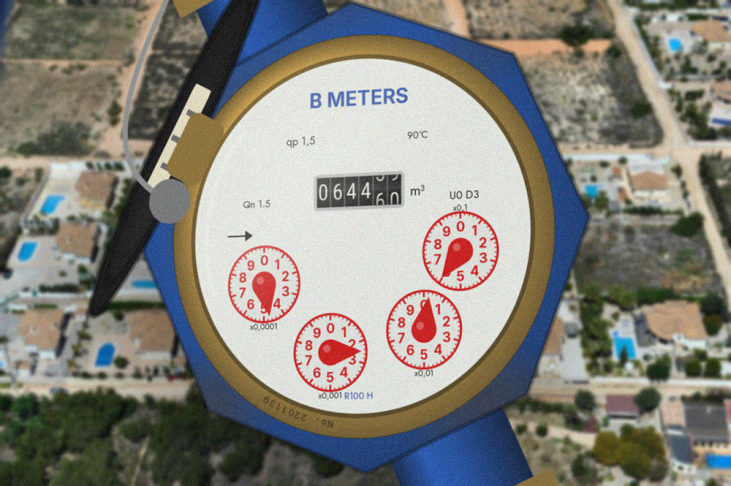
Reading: **64459.6024** m³
